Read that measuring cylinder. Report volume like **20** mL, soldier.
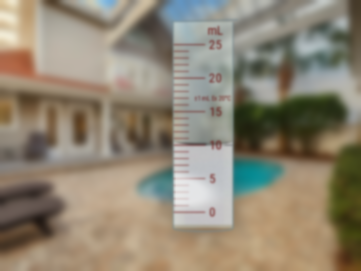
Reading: **10** mL
